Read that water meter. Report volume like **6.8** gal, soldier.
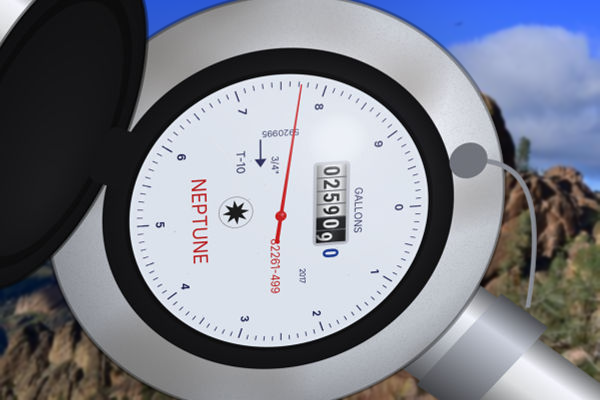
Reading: **259087.7** gal
